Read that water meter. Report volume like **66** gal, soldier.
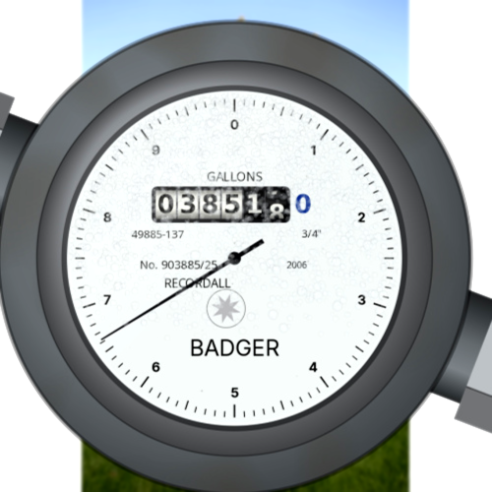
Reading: **385176.6** gal
